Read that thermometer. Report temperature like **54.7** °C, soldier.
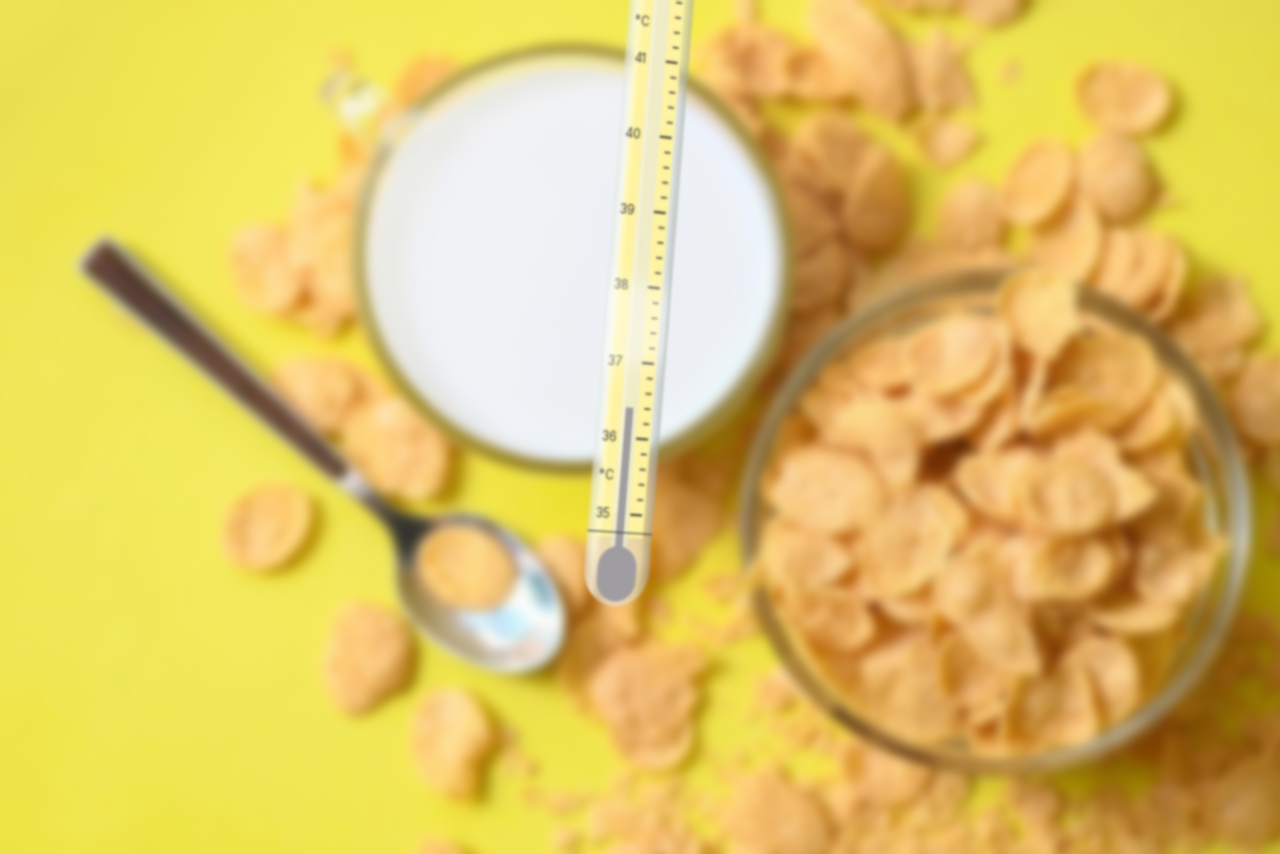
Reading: **36.4** °C
